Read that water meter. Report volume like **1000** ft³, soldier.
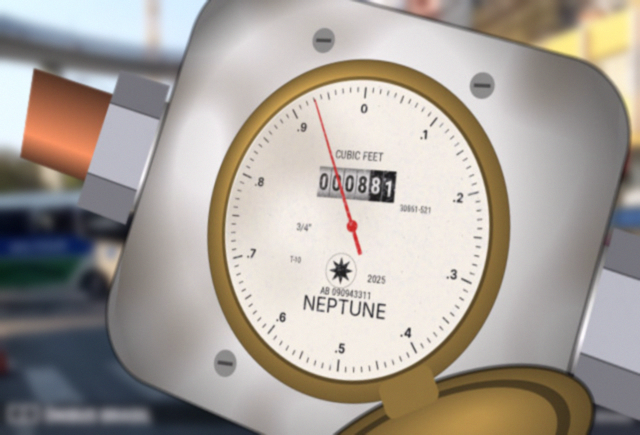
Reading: **880.93** ft³
